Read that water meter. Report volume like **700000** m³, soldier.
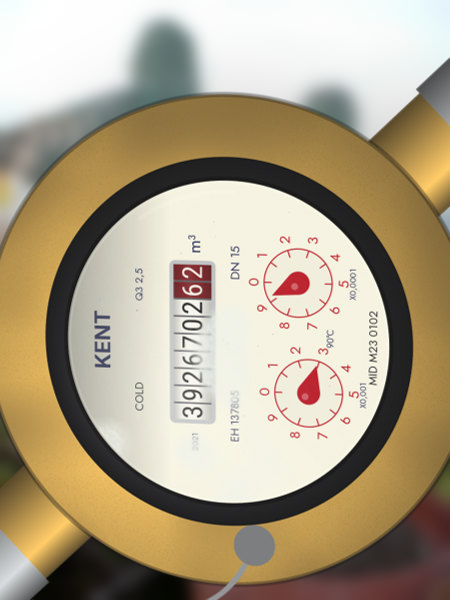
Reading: **3926702.6229** m³
